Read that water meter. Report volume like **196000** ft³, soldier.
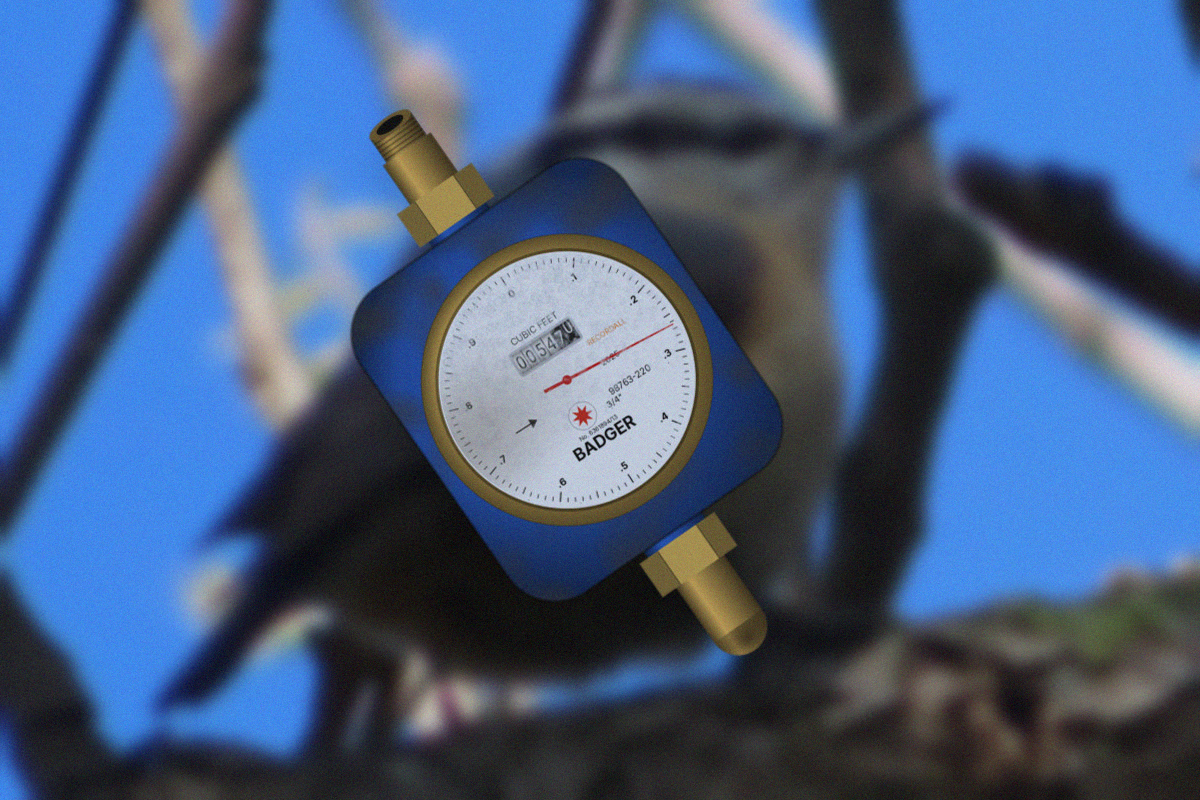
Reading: **5470.26** ft³
